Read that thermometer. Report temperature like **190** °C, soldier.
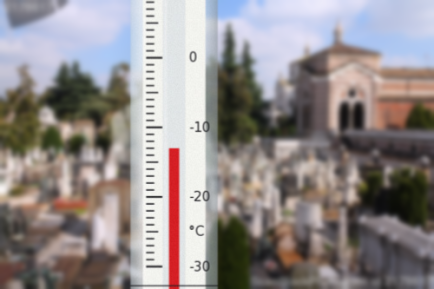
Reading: **-13** °C
